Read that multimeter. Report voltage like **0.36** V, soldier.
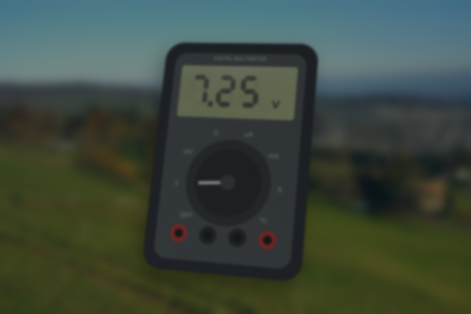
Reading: **7.25** V
